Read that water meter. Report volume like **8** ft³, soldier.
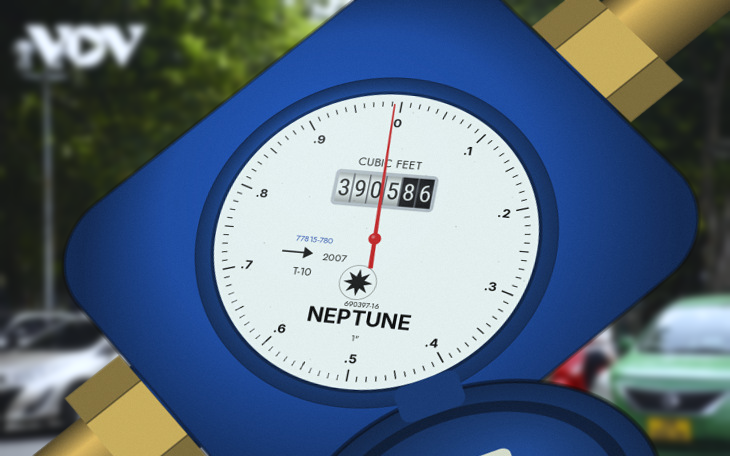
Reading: **390585.99** ft³
